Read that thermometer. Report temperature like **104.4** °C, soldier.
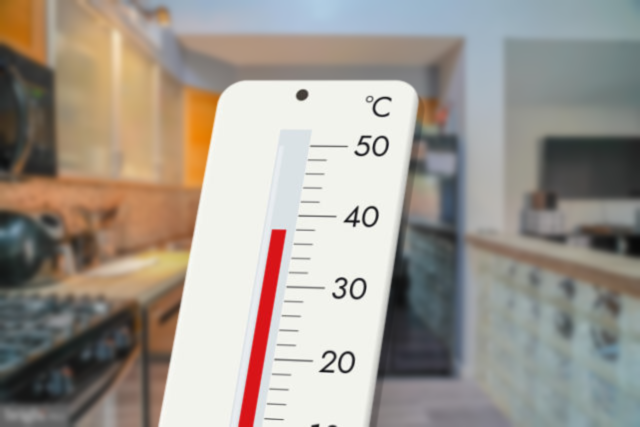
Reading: **38** °C
